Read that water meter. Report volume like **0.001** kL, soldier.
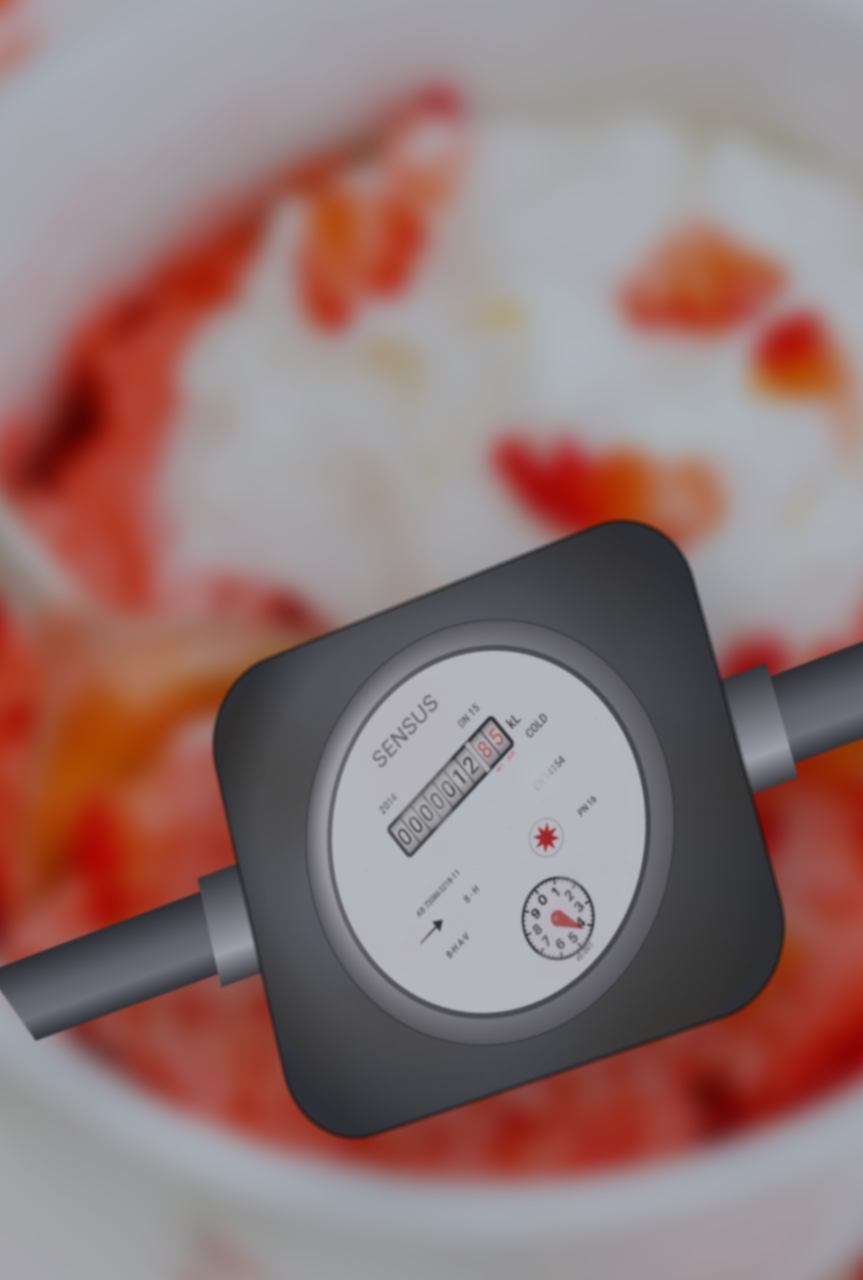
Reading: **12.854** kL
